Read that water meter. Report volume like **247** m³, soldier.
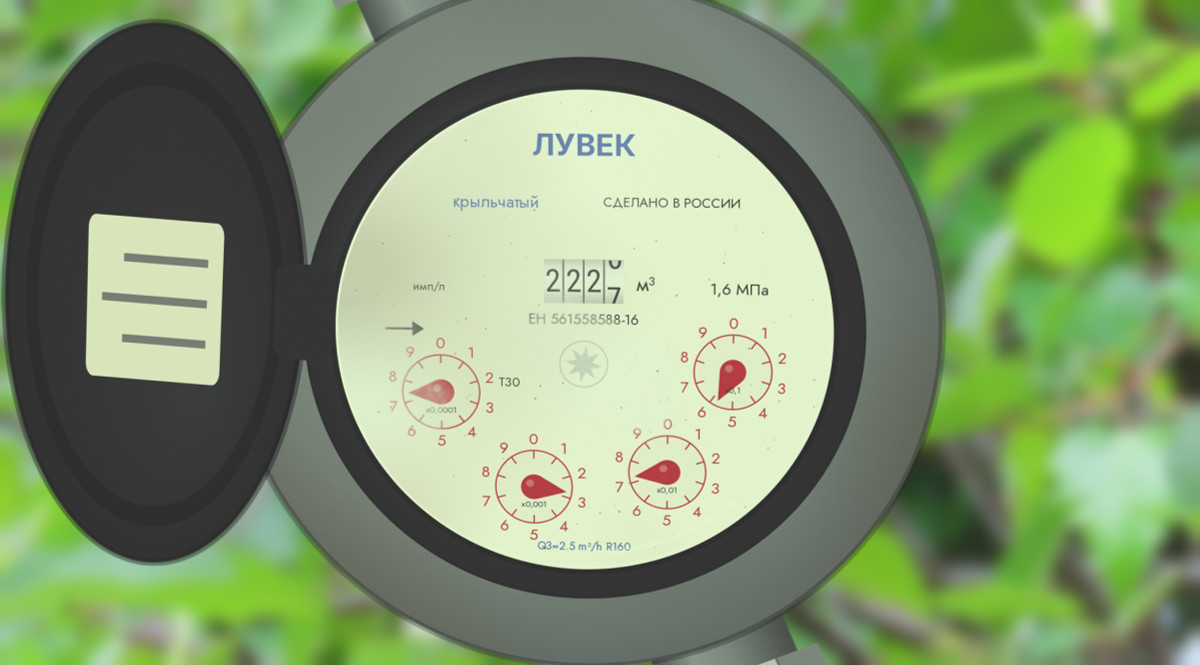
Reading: **2226.5727** m³
